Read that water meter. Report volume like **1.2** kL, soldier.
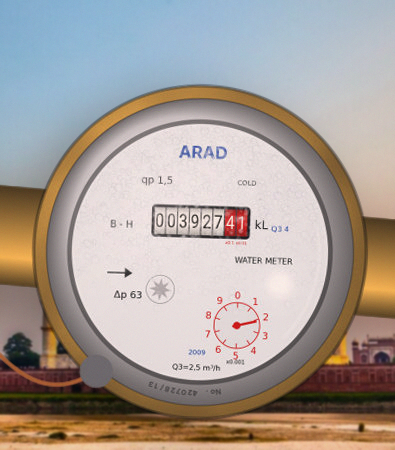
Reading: **3927.412** kL
